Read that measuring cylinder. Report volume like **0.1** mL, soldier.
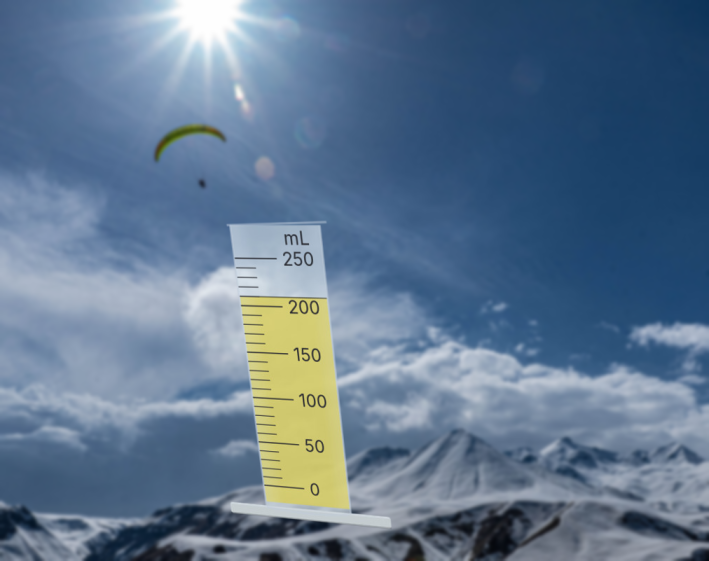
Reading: **210** mL
